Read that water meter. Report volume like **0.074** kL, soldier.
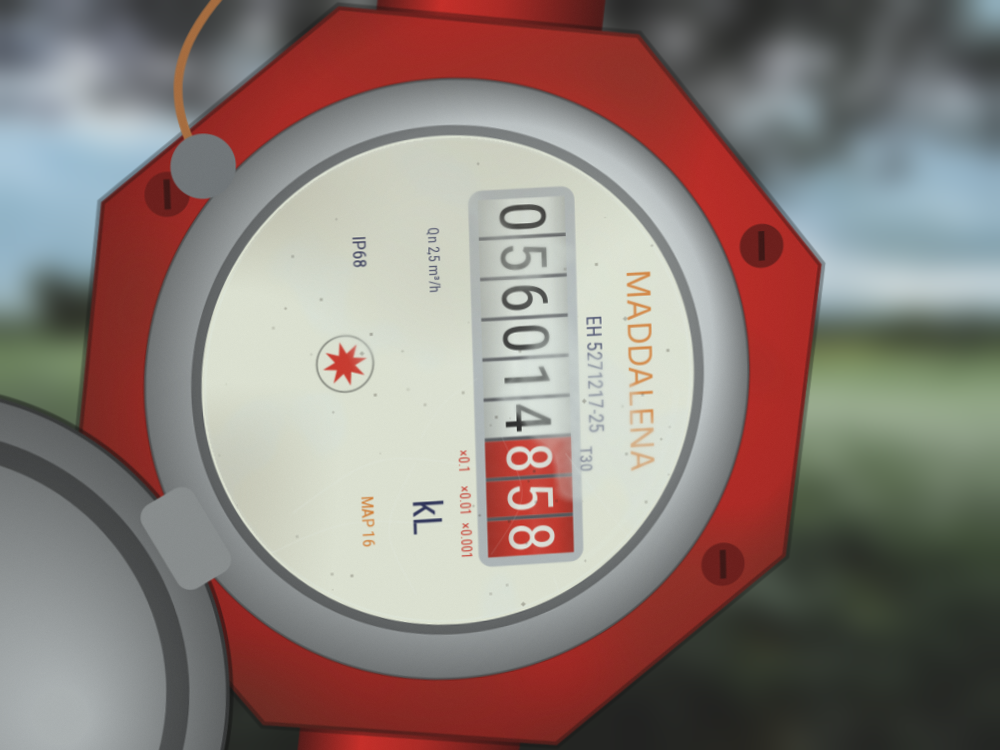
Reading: **56014.858** kL
